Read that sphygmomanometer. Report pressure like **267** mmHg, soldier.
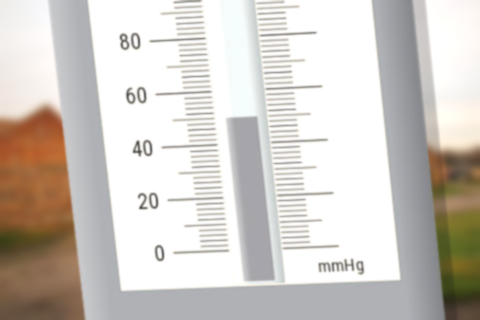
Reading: **50** mmHg
